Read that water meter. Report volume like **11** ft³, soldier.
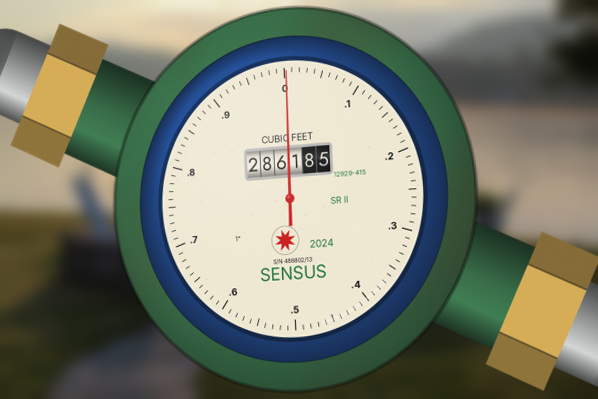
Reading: **286185.00** ft³
